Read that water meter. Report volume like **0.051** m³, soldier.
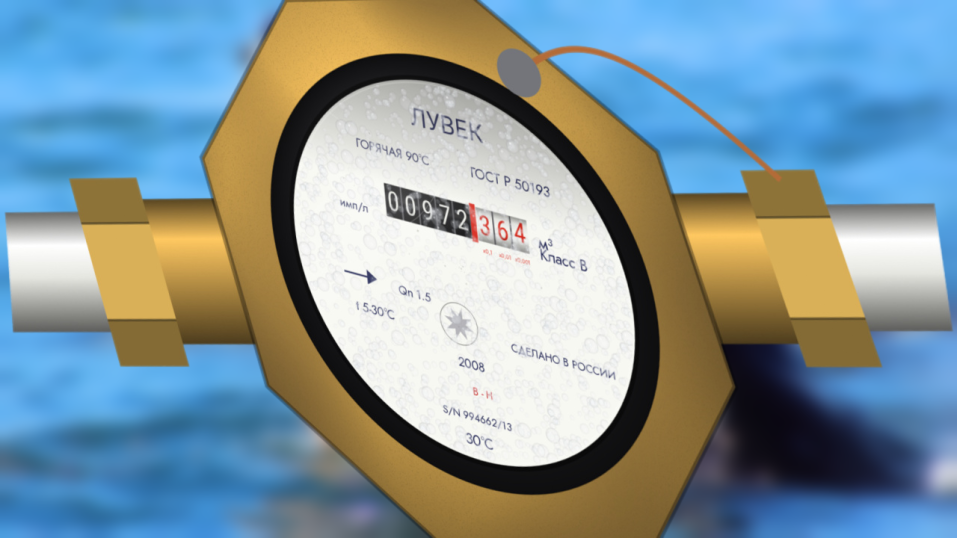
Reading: **972.364** m³
